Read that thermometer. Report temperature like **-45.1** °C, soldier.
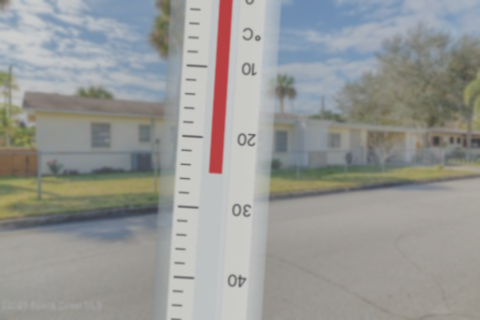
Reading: **25** °C
